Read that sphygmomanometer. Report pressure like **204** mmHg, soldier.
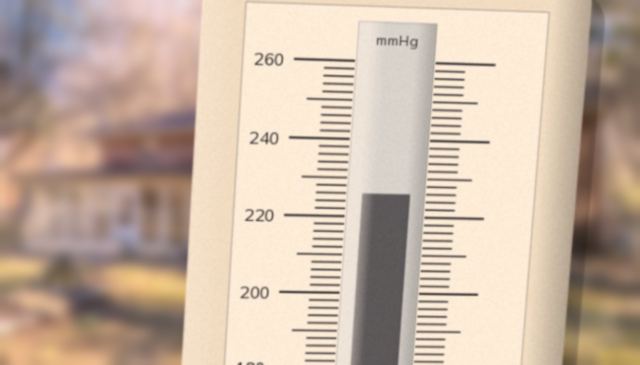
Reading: **226** mmHg
